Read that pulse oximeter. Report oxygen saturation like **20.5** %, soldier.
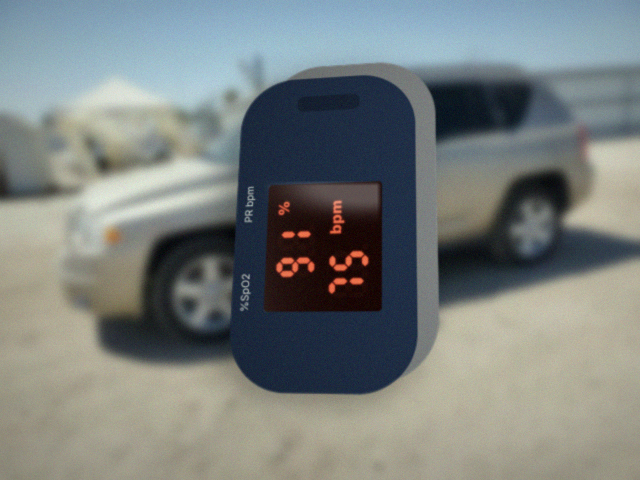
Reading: **91** %
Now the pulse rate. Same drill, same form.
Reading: **75** bpm
